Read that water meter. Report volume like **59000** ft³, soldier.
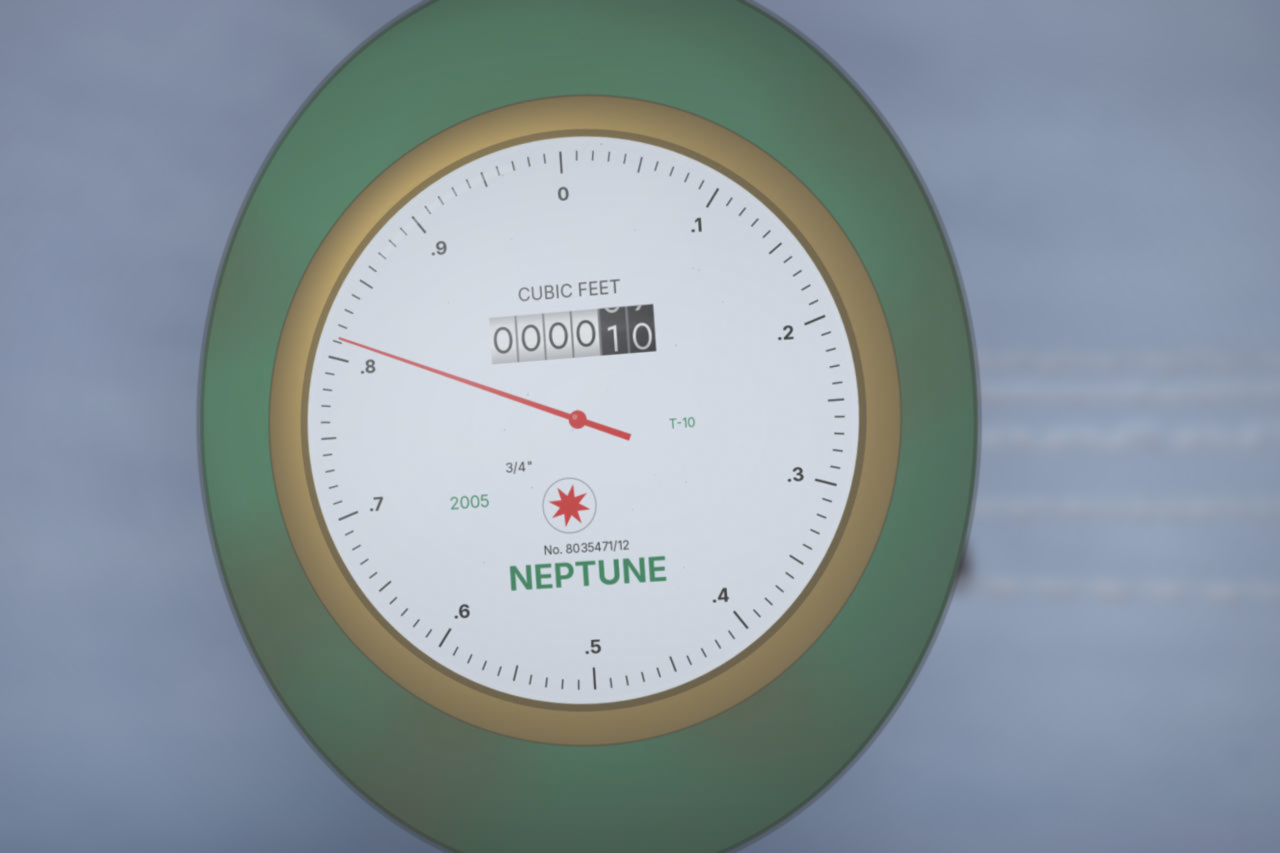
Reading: **9.81** ft³
